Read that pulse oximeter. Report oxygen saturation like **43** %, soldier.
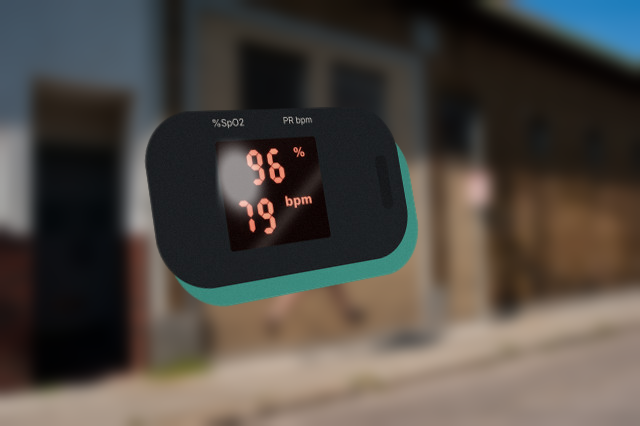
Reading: **96** %
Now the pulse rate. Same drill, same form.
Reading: **79** bpm
